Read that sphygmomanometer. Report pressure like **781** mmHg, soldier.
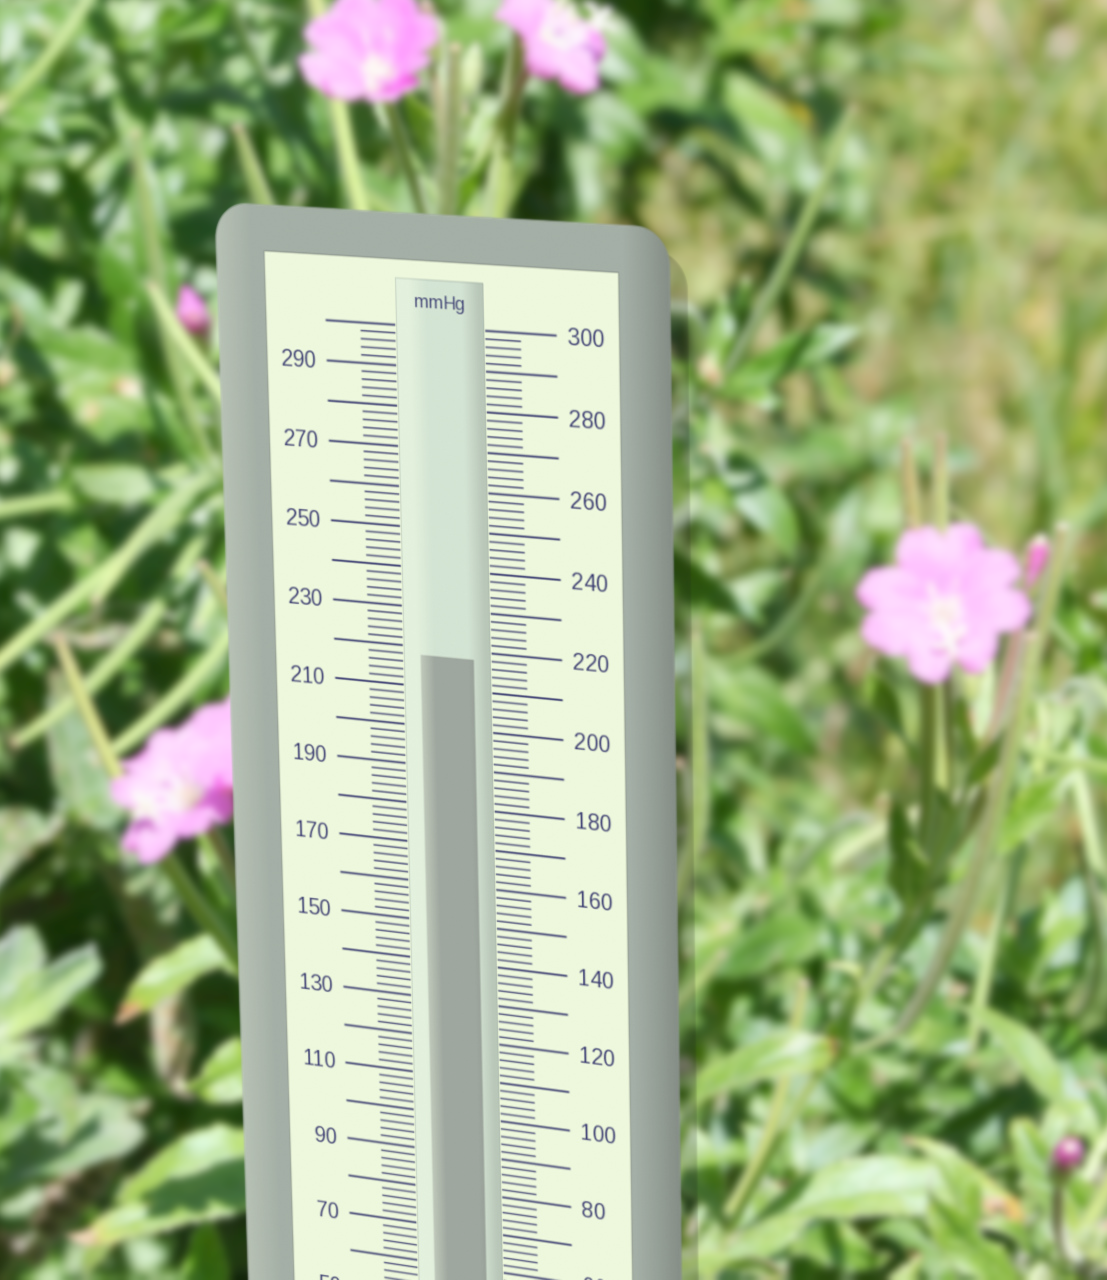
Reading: **218** mmHg
